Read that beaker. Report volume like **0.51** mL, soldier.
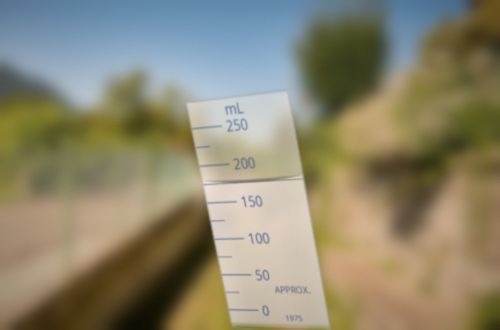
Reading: **175** mL
